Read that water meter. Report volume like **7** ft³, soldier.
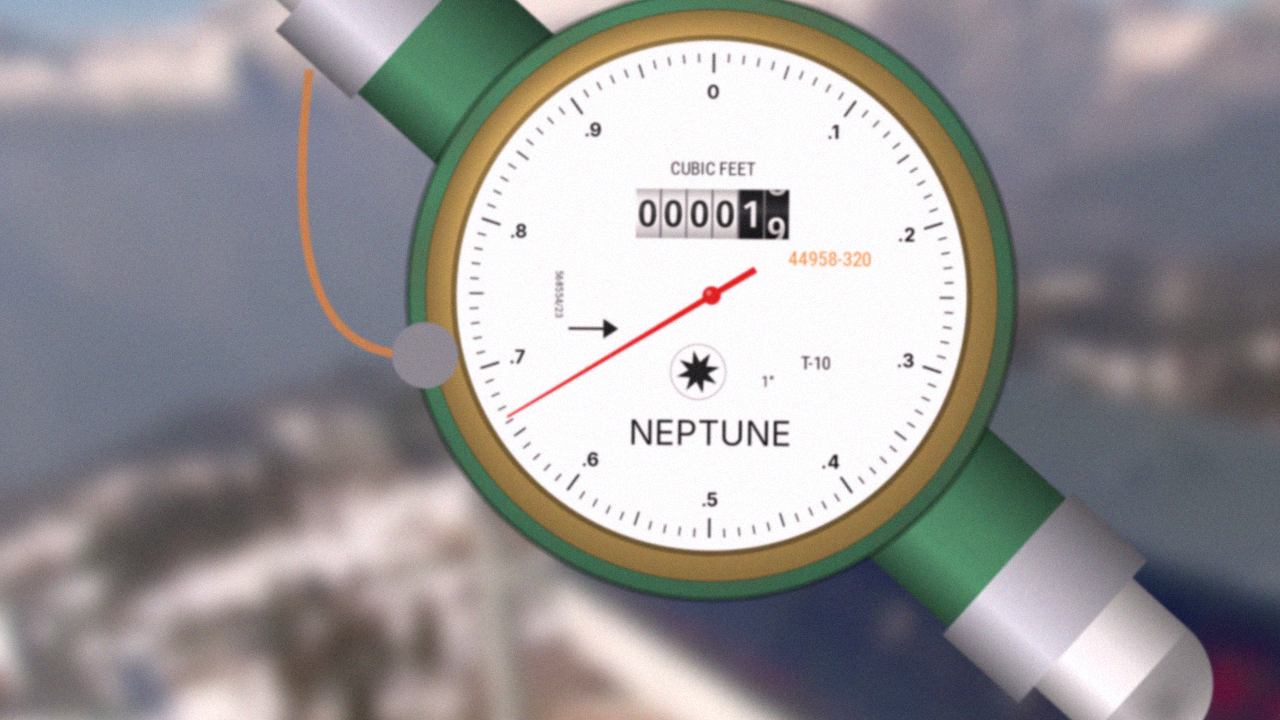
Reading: **18.66** ft³
